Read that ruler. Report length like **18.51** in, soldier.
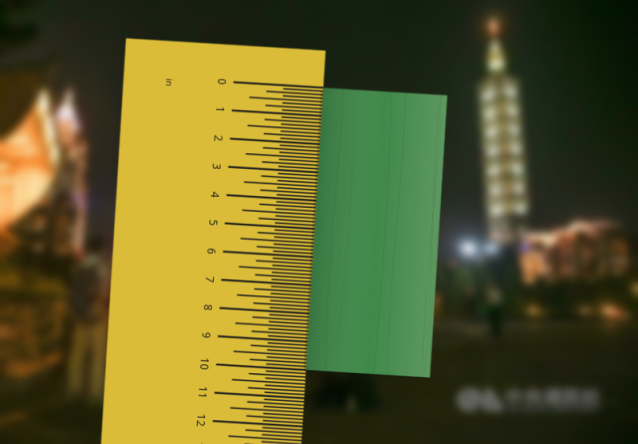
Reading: **10** in
